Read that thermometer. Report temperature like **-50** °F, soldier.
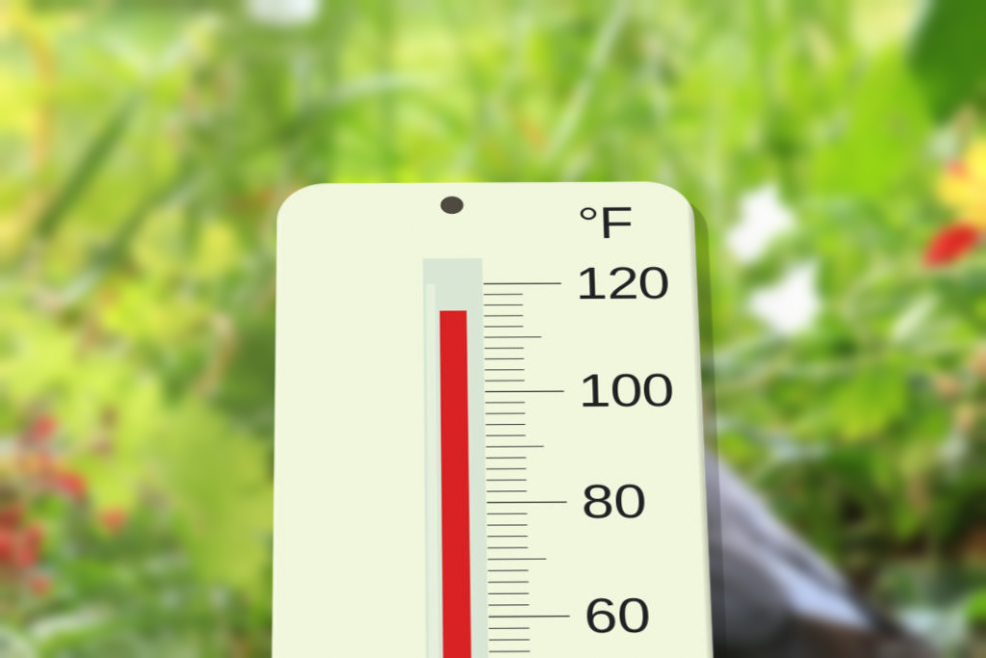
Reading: **115** °F
